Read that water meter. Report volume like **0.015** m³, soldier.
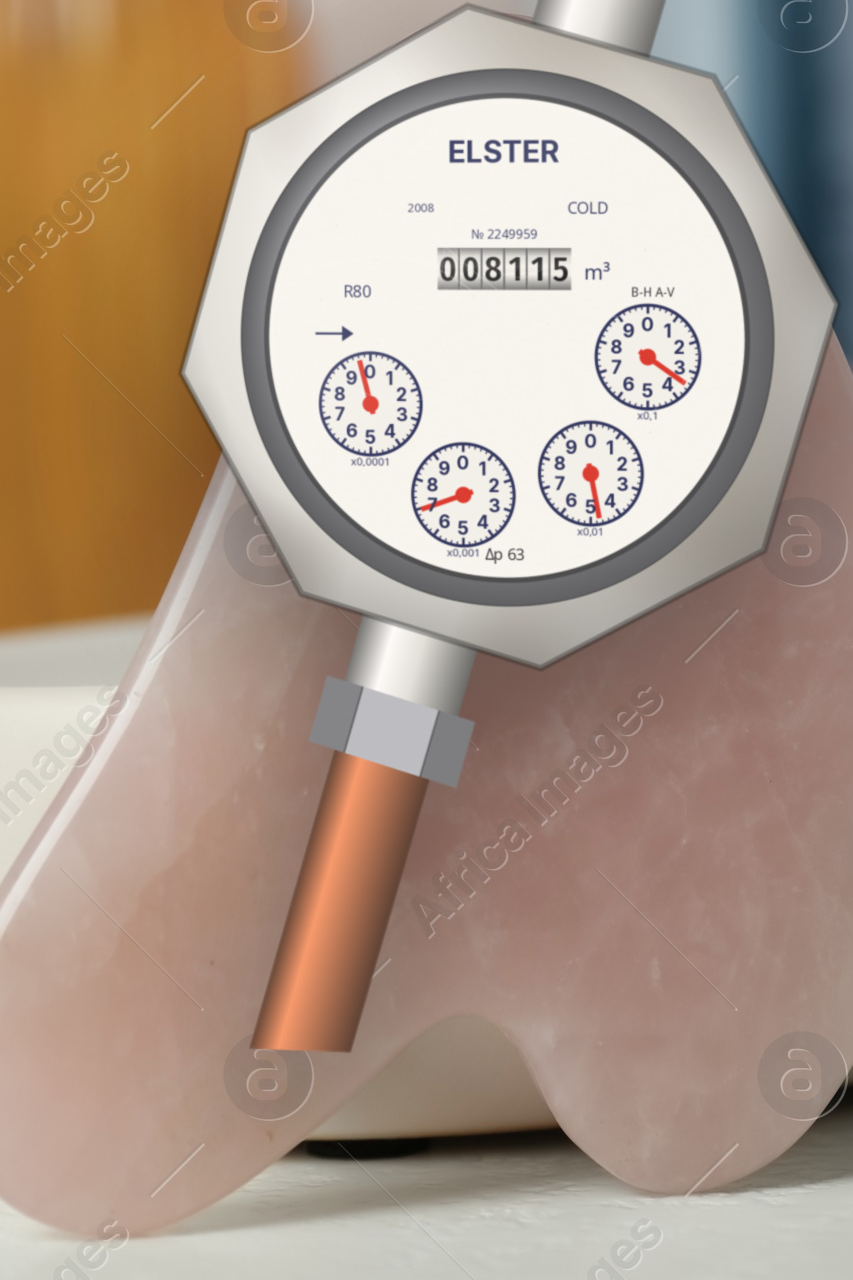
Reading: **8115.3469** m³
